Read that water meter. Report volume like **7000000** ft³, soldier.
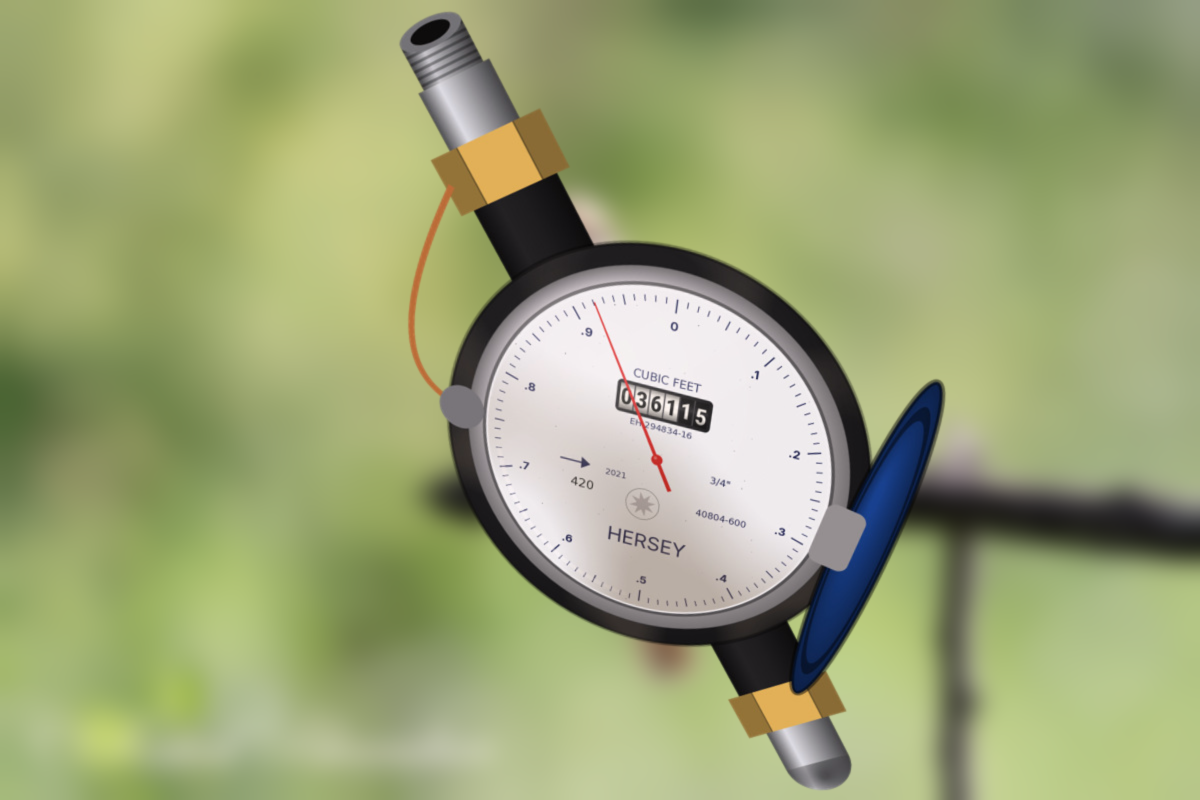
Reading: **36114.92** ft³
